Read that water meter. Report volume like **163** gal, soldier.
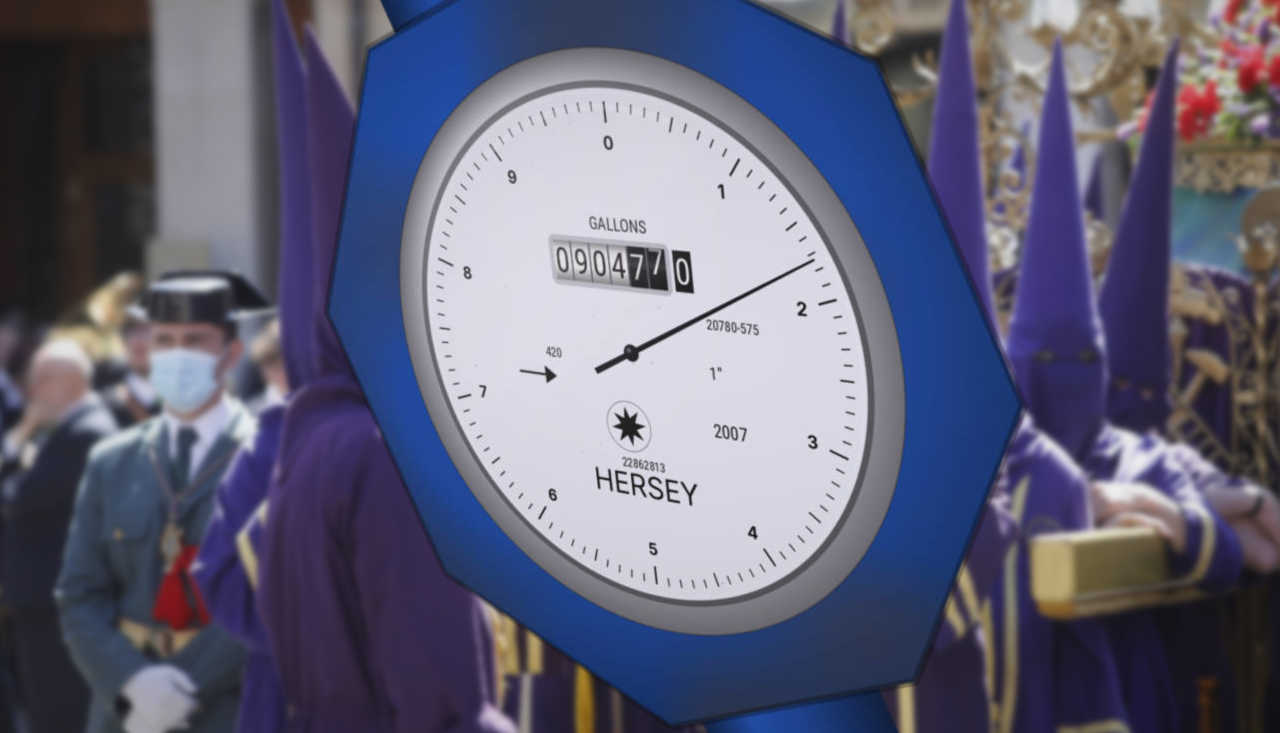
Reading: **904771.7** gal
